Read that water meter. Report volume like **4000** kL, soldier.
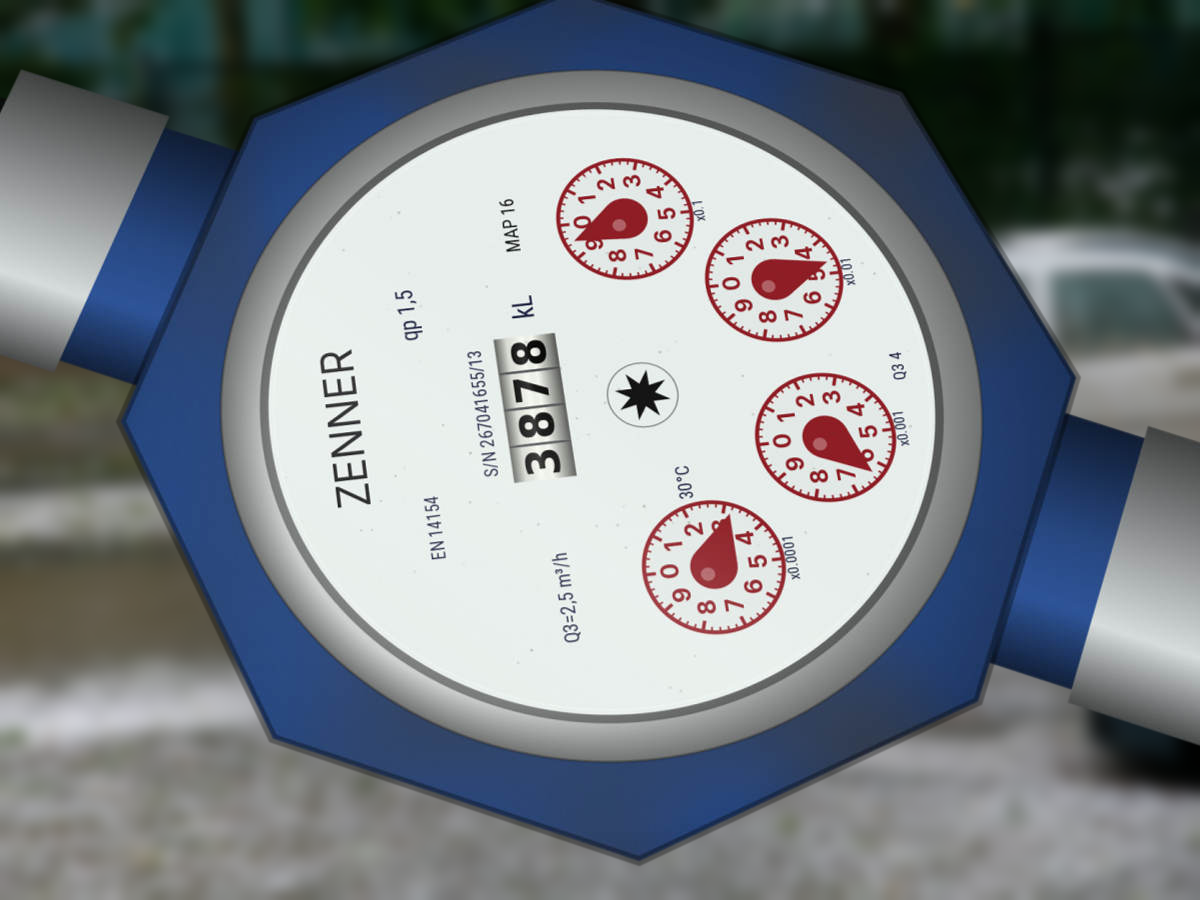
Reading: **3877.9463** kL
